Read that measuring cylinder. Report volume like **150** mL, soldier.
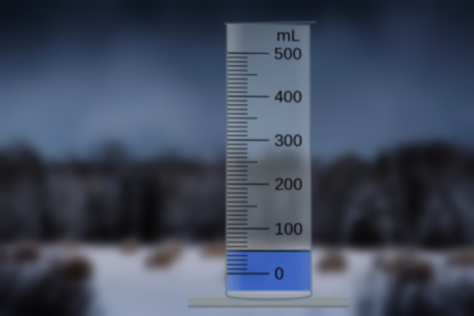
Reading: **50** mL
